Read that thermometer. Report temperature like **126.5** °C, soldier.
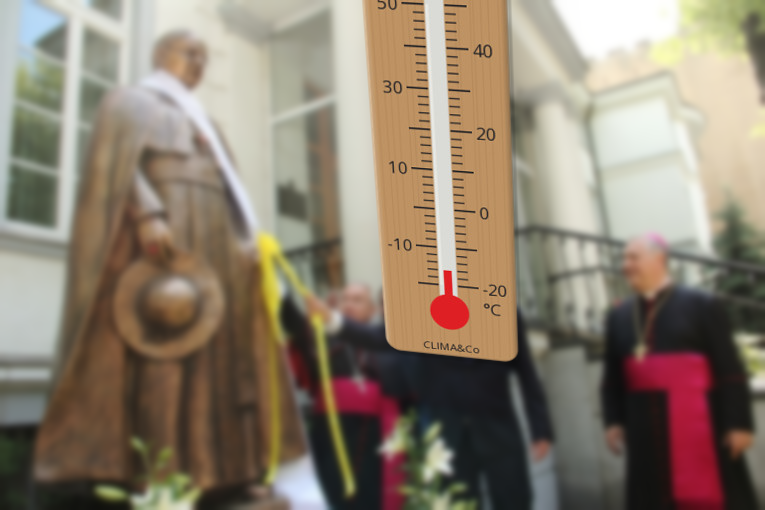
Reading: **-16** °C
